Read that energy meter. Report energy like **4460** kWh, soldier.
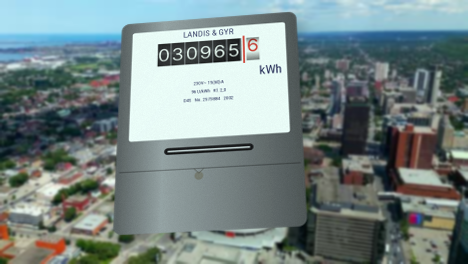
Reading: **30965.6** kWh
